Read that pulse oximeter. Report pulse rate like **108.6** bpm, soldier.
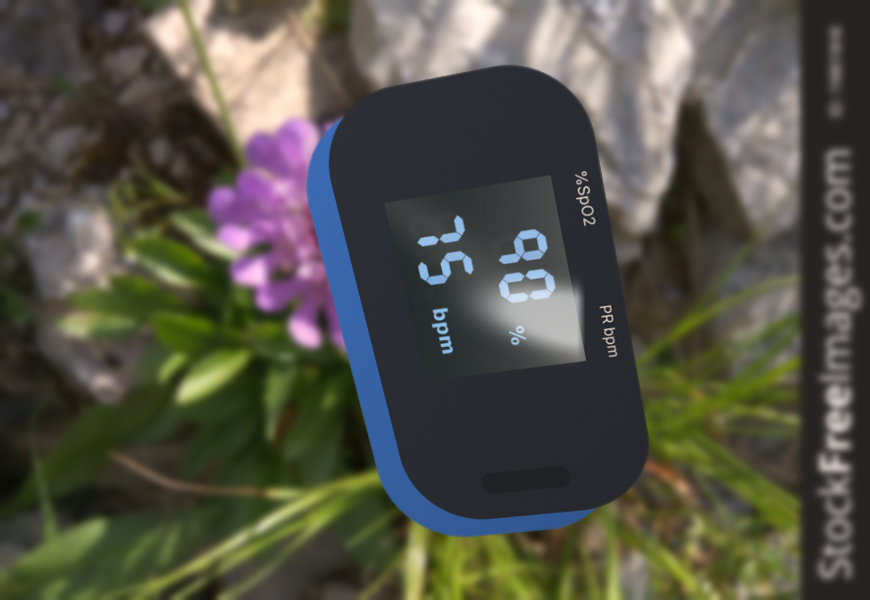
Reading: **75** bpm
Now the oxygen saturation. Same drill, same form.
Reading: **90** %
